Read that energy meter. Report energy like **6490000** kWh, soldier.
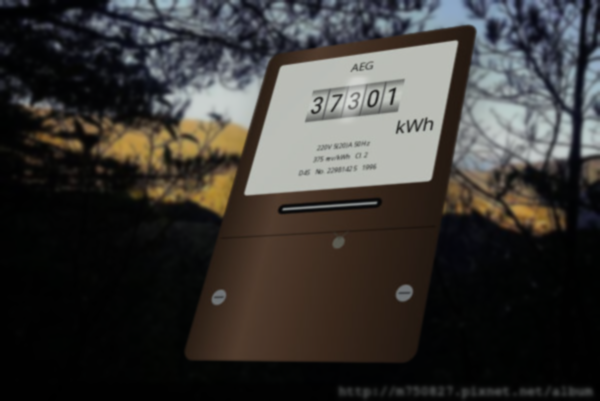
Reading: **37301** kWh
